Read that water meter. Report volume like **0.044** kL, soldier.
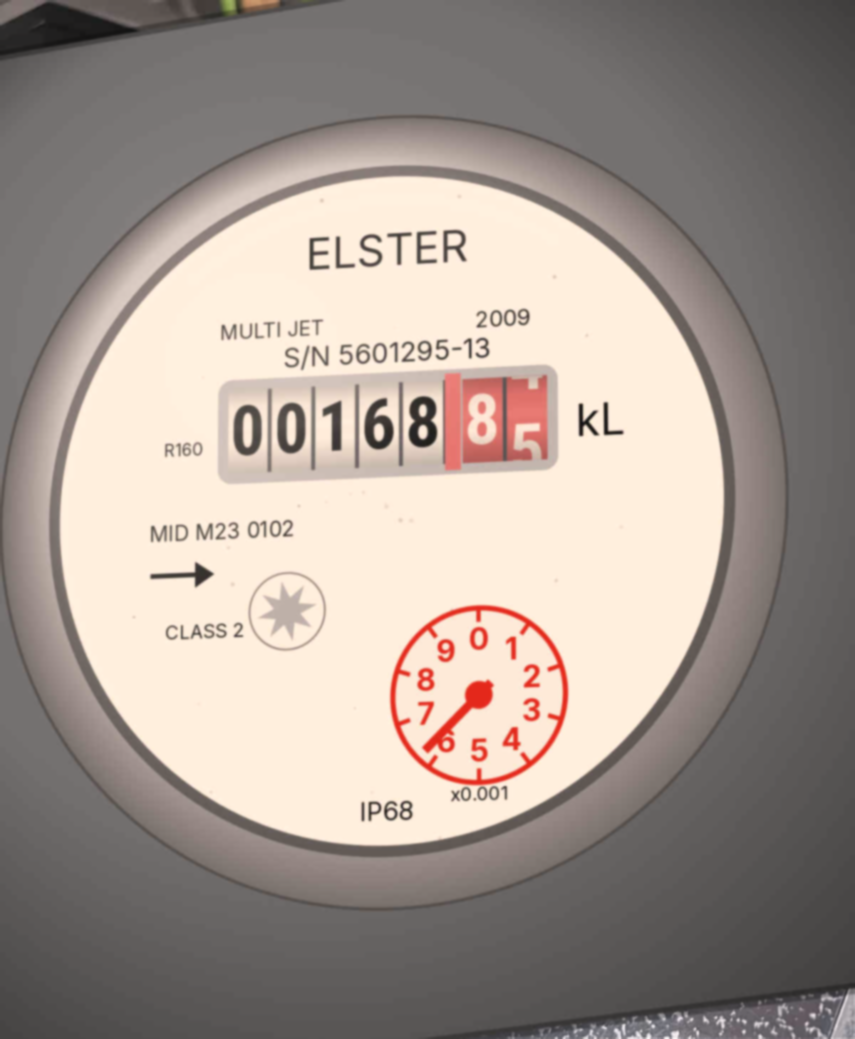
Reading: **168.846** kL
